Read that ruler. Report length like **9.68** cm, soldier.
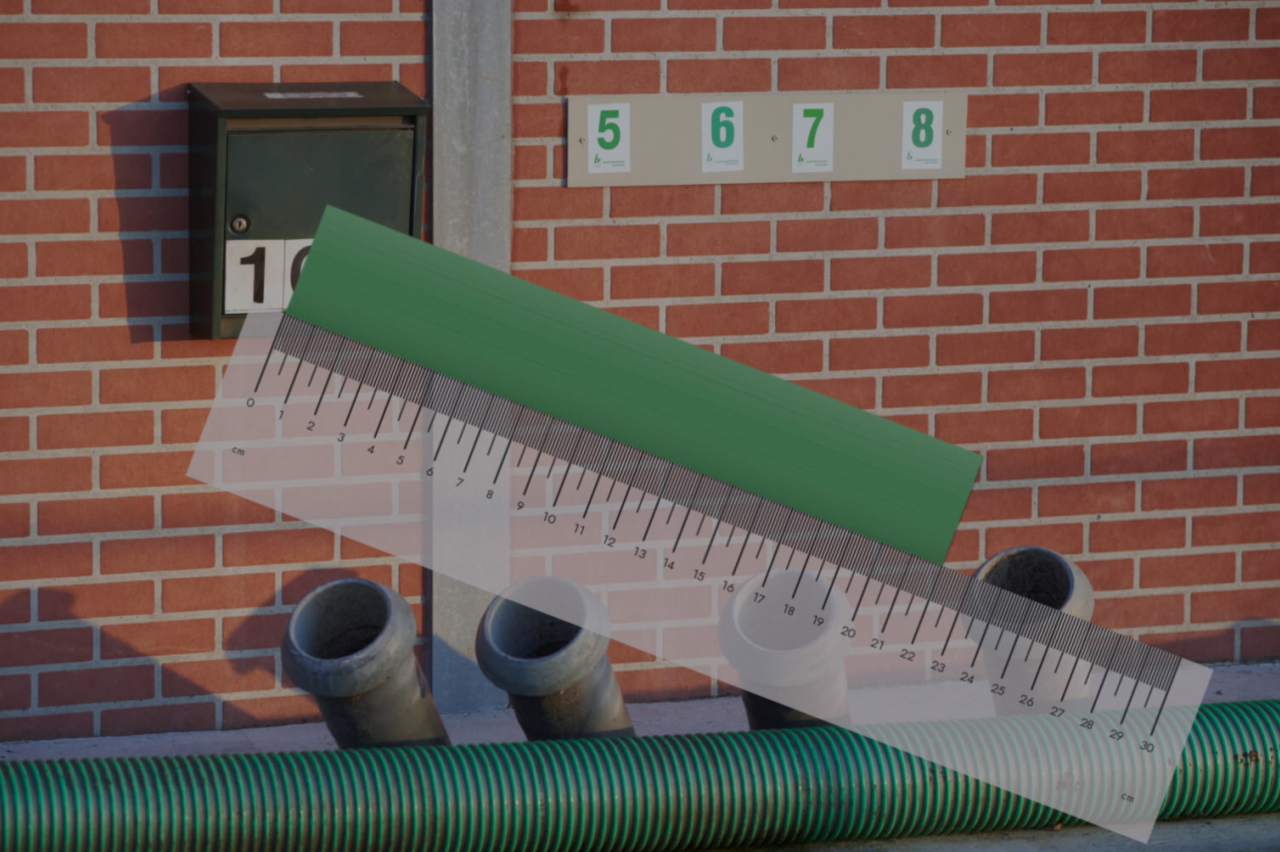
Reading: **22** cm
